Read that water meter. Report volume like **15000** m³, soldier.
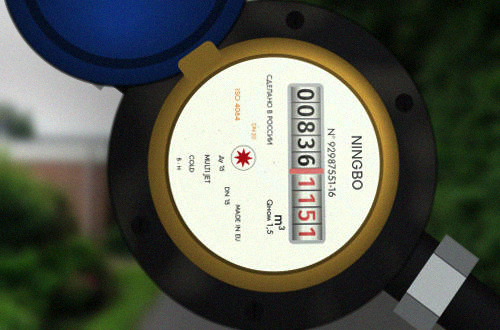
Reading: **836.1151** m³
